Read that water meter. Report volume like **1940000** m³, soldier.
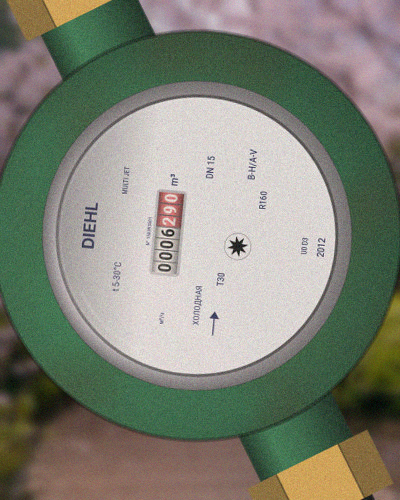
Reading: **6.290** m³
